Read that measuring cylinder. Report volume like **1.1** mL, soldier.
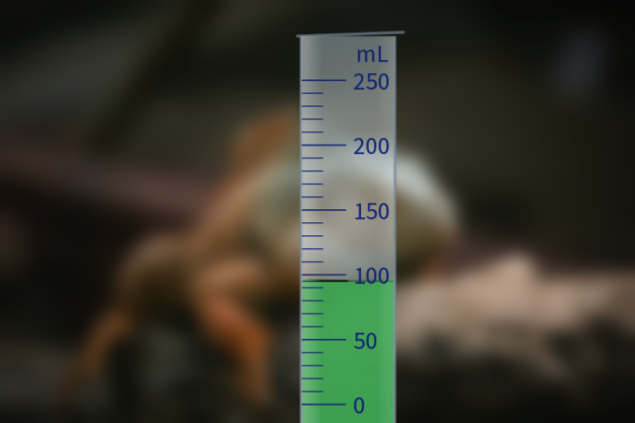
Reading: **95** mL
